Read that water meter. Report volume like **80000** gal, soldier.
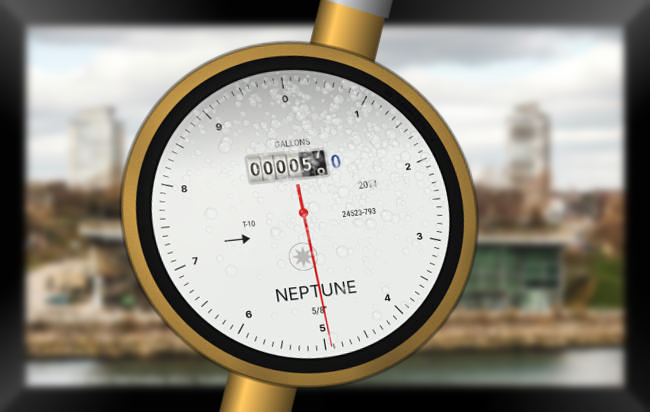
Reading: **574.9** gal
